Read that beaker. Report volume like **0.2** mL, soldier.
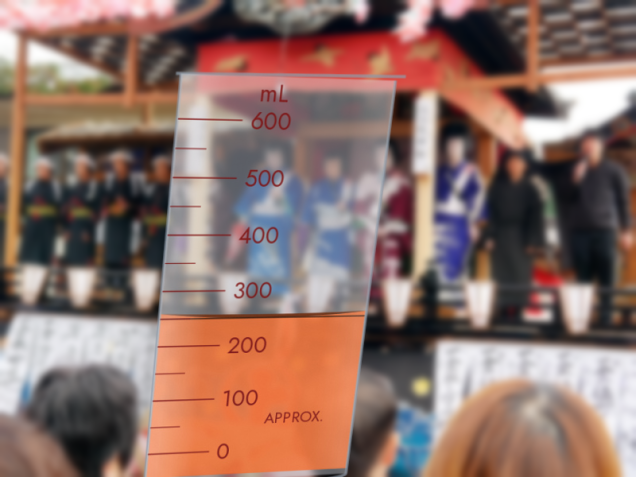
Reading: **250** mL
